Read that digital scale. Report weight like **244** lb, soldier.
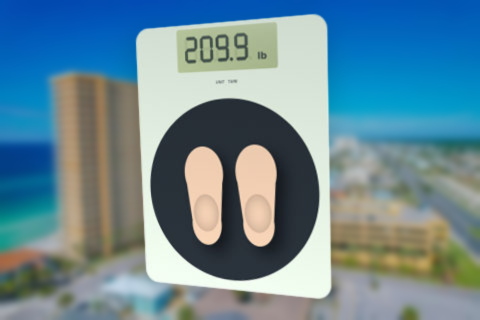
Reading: **209.9** lb
